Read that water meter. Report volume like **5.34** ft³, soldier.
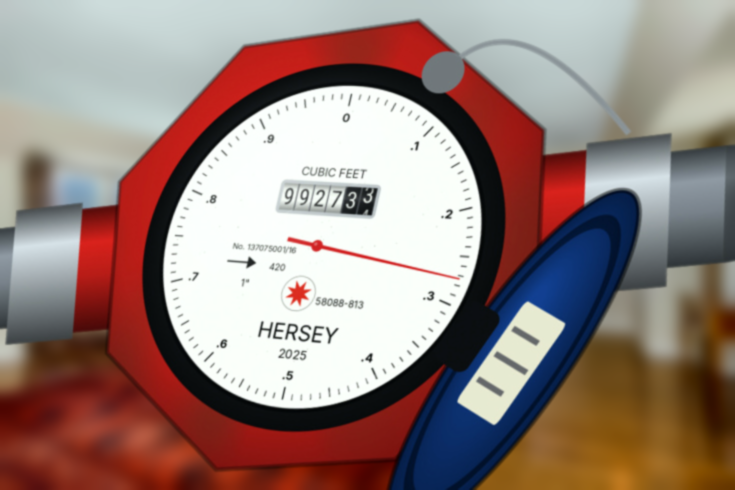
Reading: **992733.27** ft³
